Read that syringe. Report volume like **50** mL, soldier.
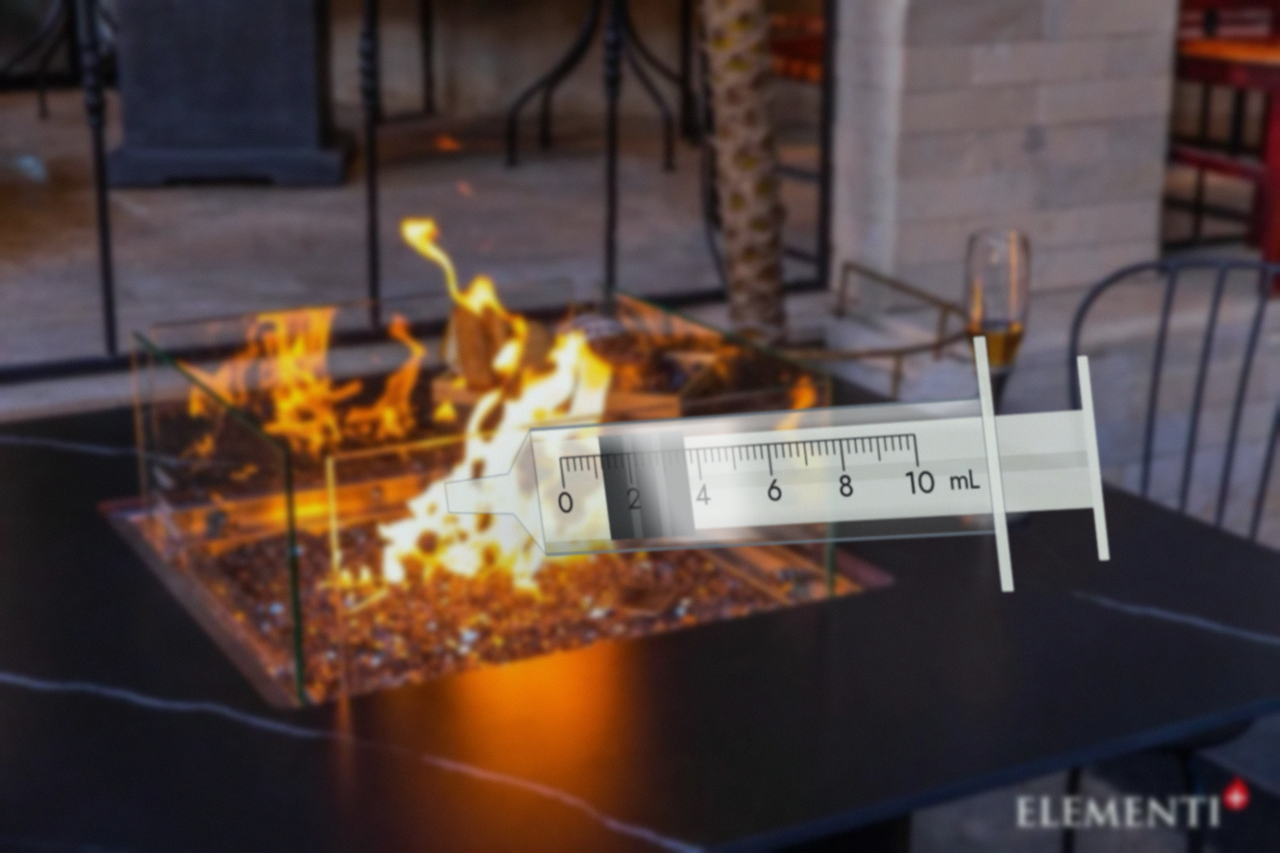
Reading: **1.2** mL
